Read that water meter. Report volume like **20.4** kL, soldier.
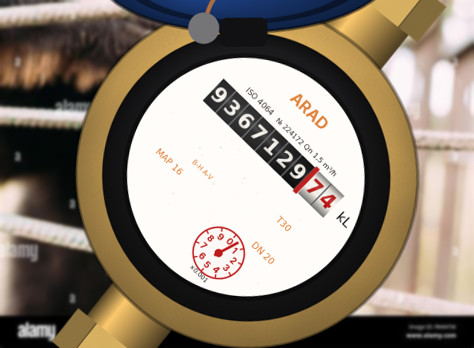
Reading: **9367129.740** kL
